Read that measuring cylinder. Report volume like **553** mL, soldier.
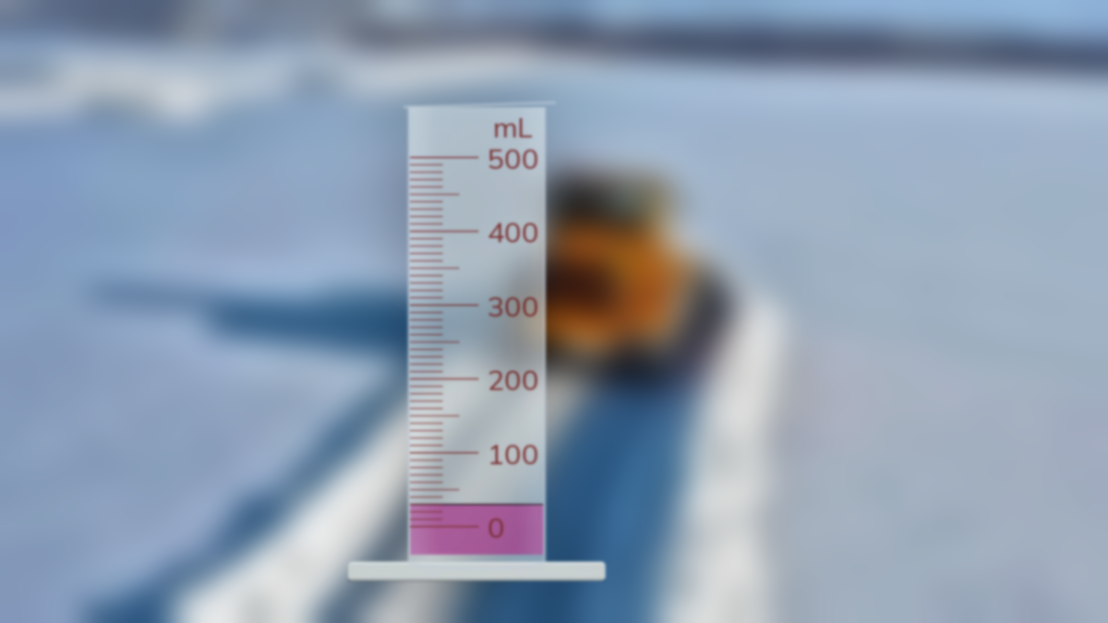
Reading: **30** mL
